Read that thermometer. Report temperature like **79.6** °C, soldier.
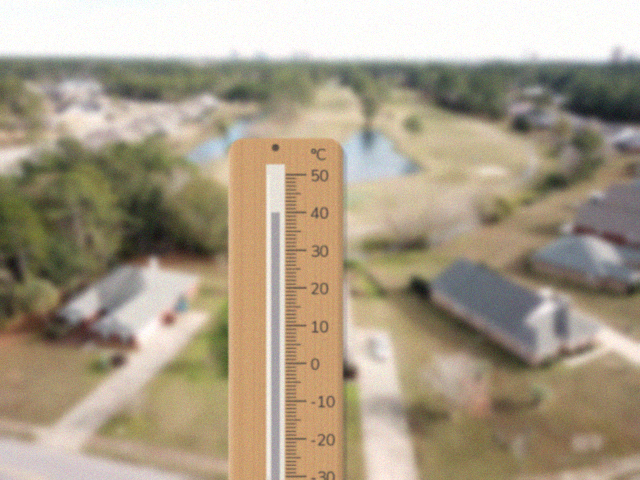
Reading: **40** °C
